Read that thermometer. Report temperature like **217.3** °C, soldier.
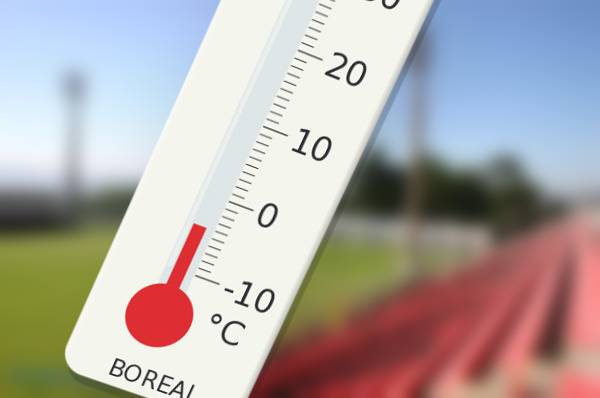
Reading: **-4** °C
